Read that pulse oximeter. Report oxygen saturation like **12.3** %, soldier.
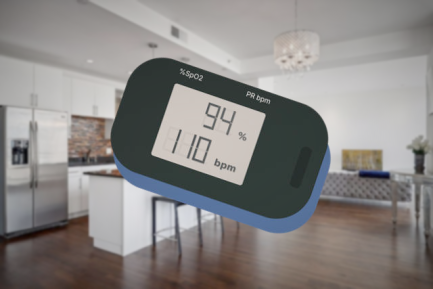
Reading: **94** %
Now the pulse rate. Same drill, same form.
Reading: **110** bpm
